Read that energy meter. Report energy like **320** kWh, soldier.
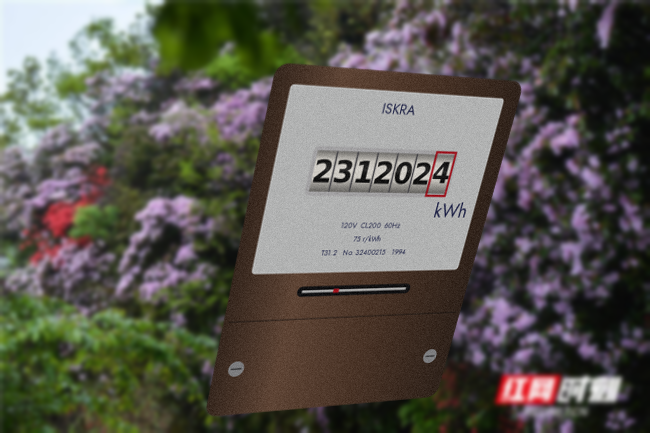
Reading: **231202.4** kWh
